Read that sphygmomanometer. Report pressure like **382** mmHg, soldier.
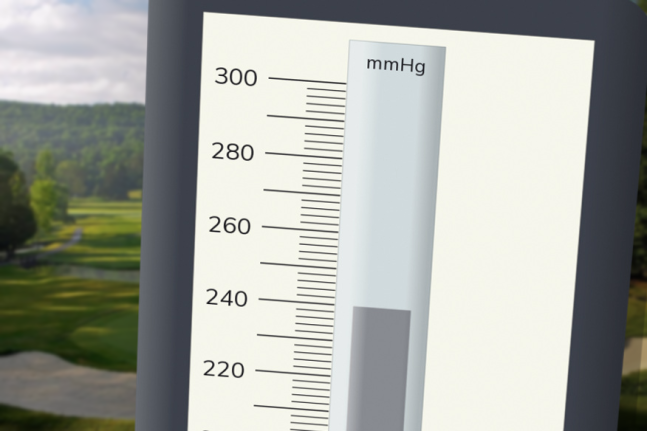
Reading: **240** mmHg
